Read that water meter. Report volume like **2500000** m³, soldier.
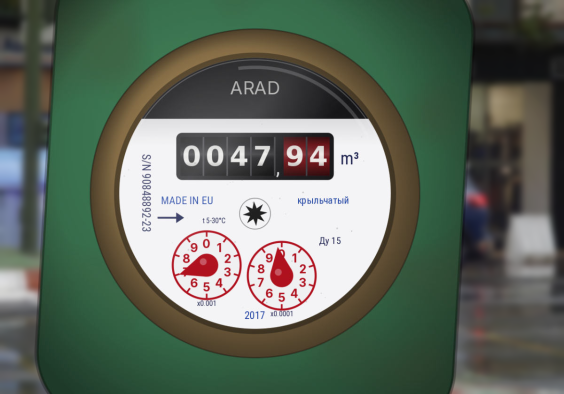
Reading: **47.9469** m³
